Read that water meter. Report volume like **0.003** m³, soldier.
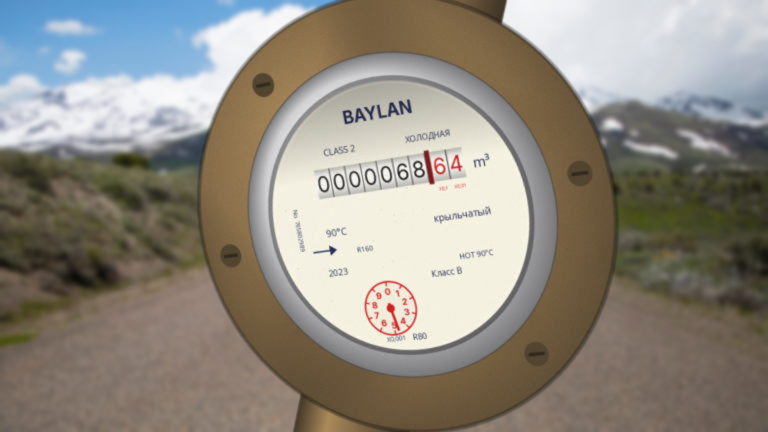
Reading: **68.644** m³
